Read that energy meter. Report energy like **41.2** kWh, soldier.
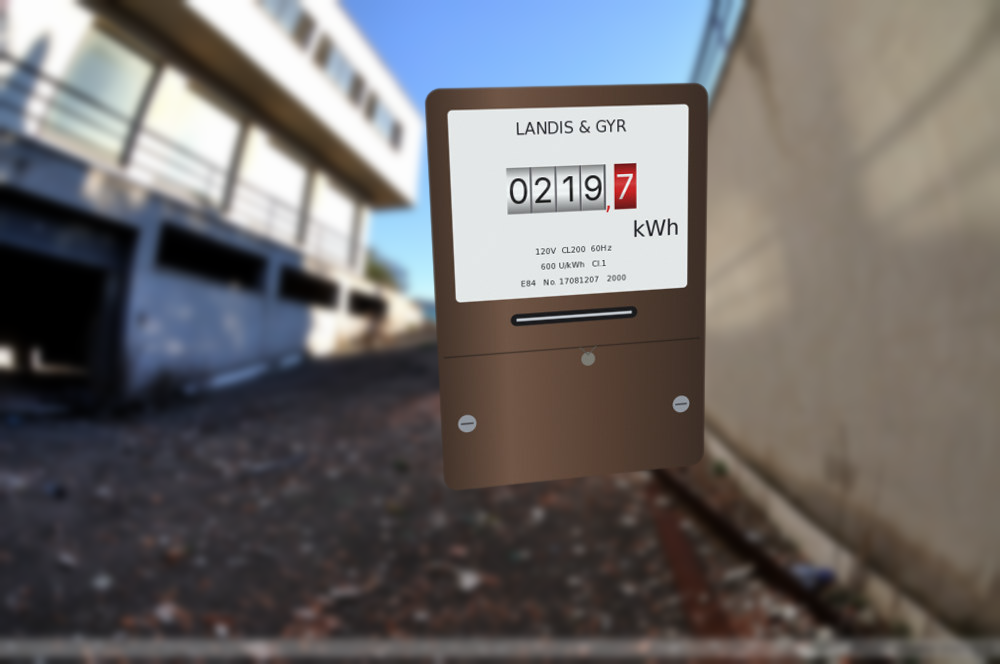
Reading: **219.7** kWh
